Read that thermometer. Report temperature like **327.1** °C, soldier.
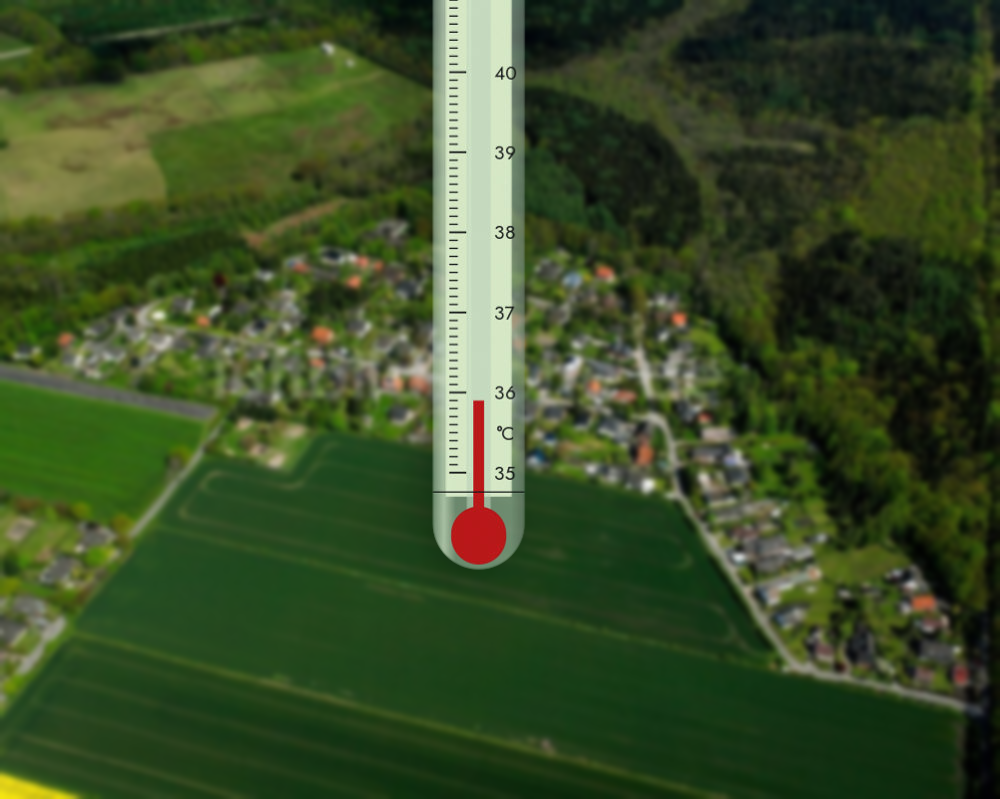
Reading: **35.9** °C
